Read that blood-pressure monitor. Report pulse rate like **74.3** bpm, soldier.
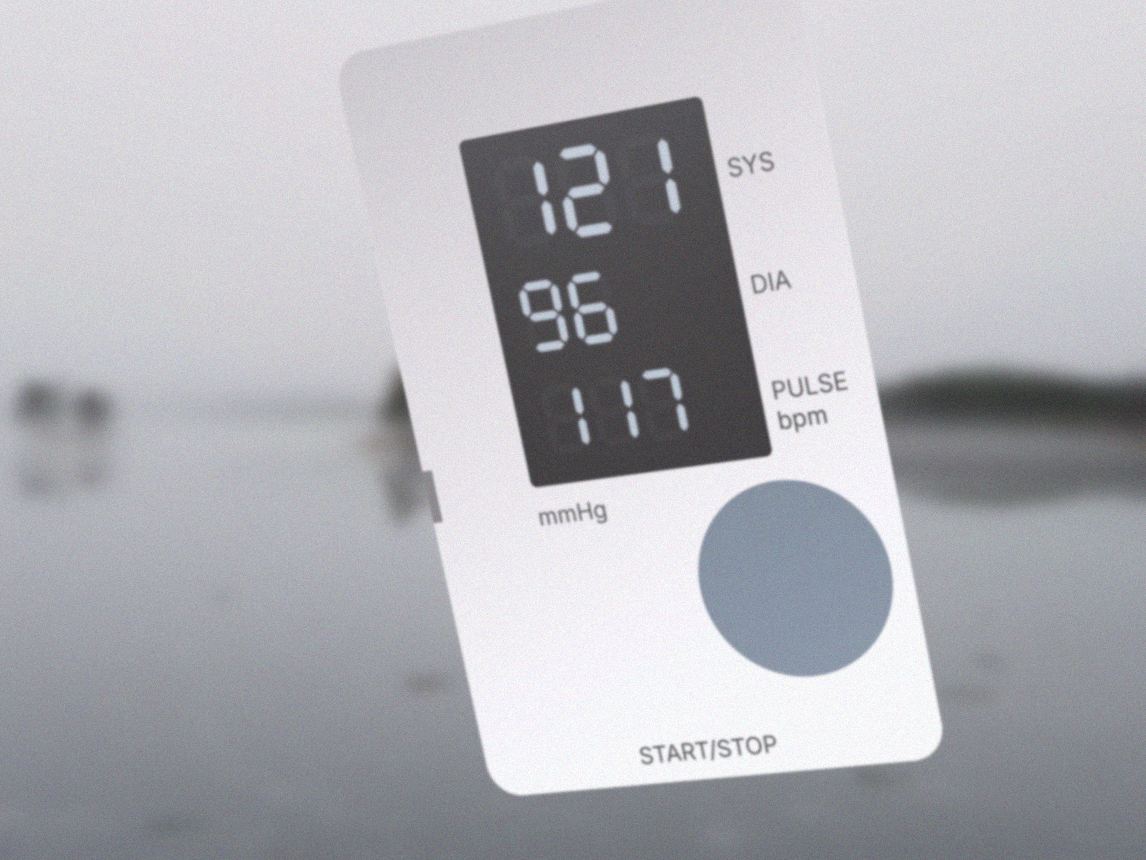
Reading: **117** bpm
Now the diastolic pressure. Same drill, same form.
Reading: **96** mmHg
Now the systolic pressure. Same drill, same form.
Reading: **121** mmHg
